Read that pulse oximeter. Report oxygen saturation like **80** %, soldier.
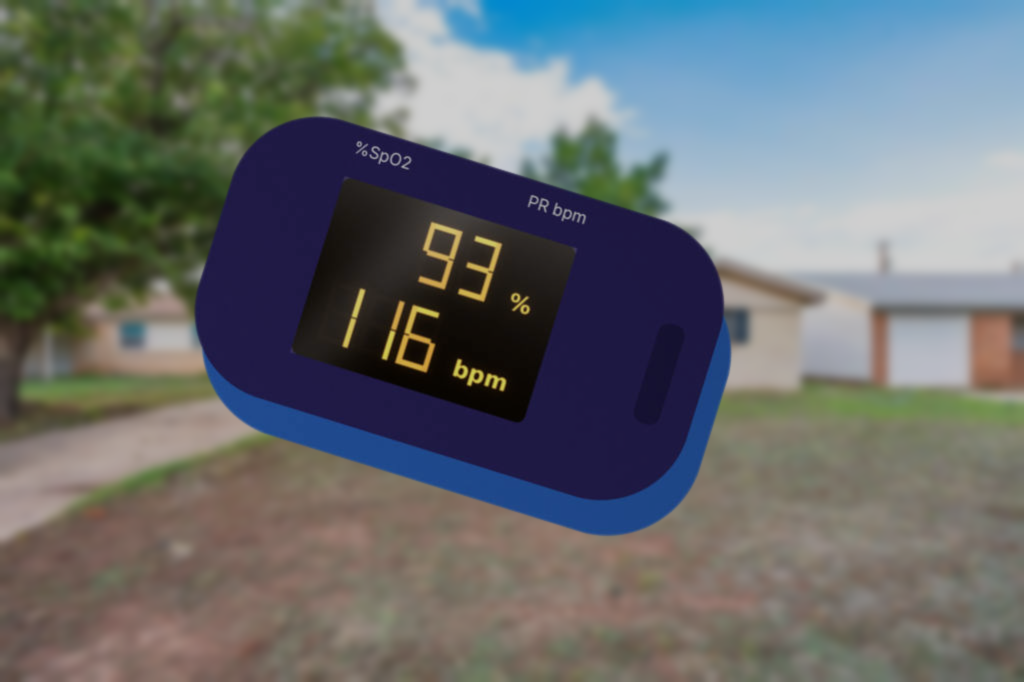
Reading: **93** %
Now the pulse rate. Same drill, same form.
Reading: **116** bpm
